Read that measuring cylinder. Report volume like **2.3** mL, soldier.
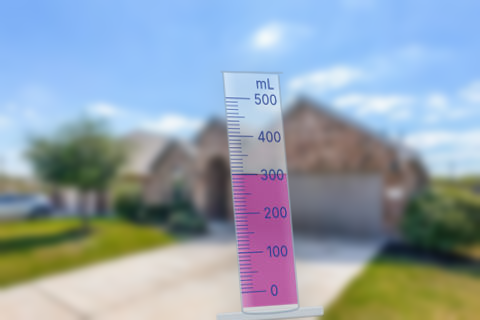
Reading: **300** mL
